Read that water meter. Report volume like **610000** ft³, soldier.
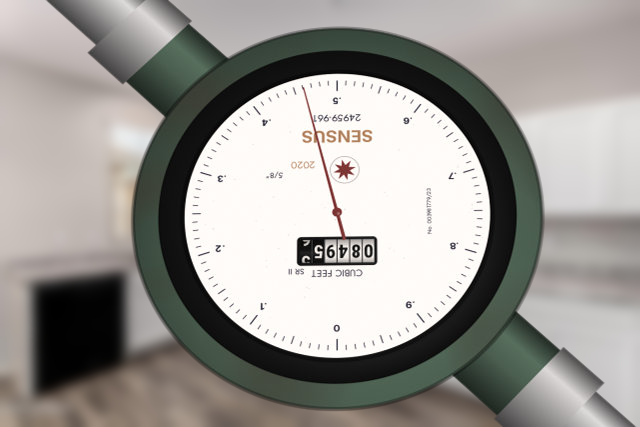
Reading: **84955.46** ft³
